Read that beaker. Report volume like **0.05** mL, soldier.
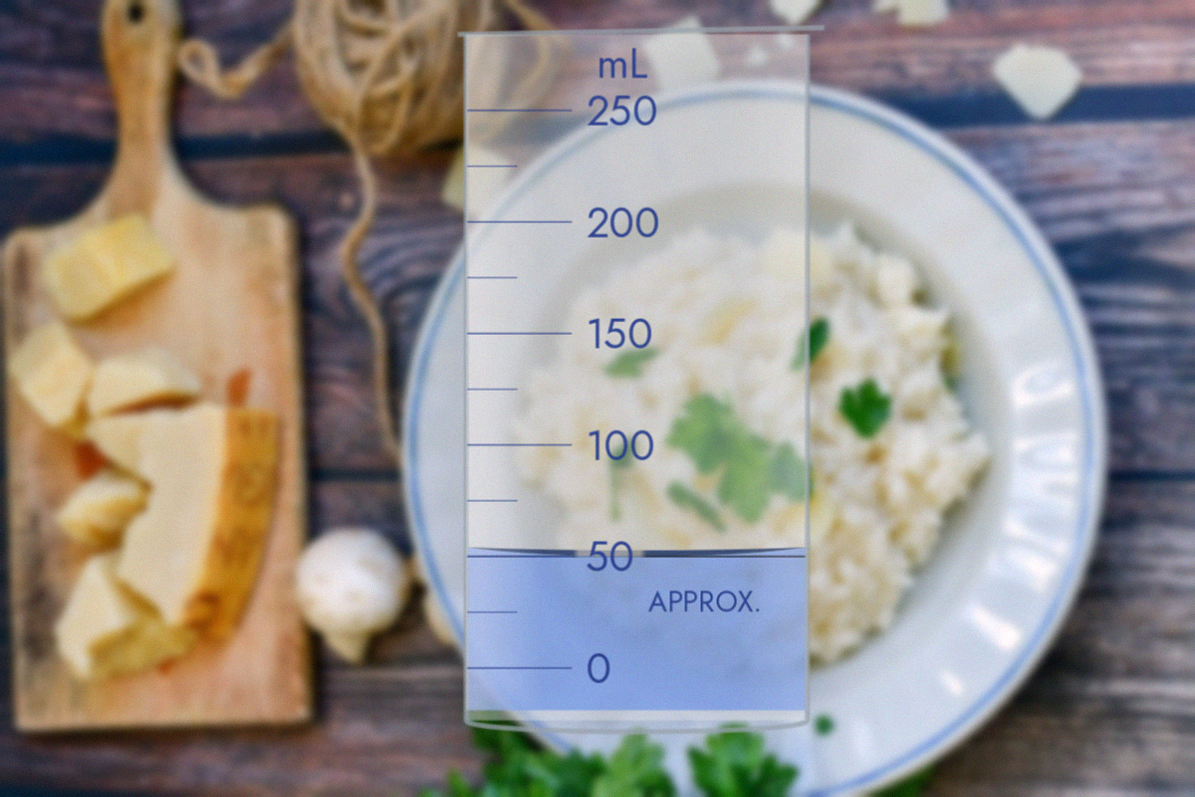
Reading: **50** mL
